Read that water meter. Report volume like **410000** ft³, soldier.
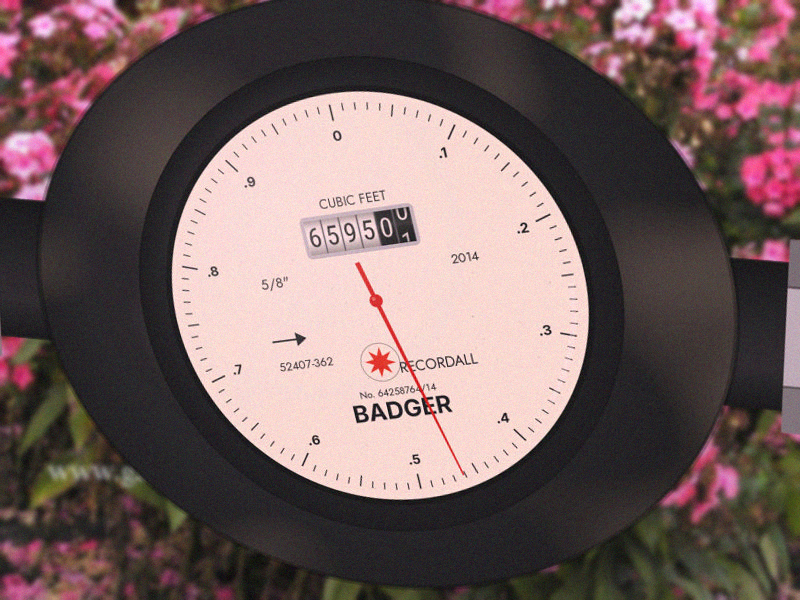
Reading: **659500.46** ft³
